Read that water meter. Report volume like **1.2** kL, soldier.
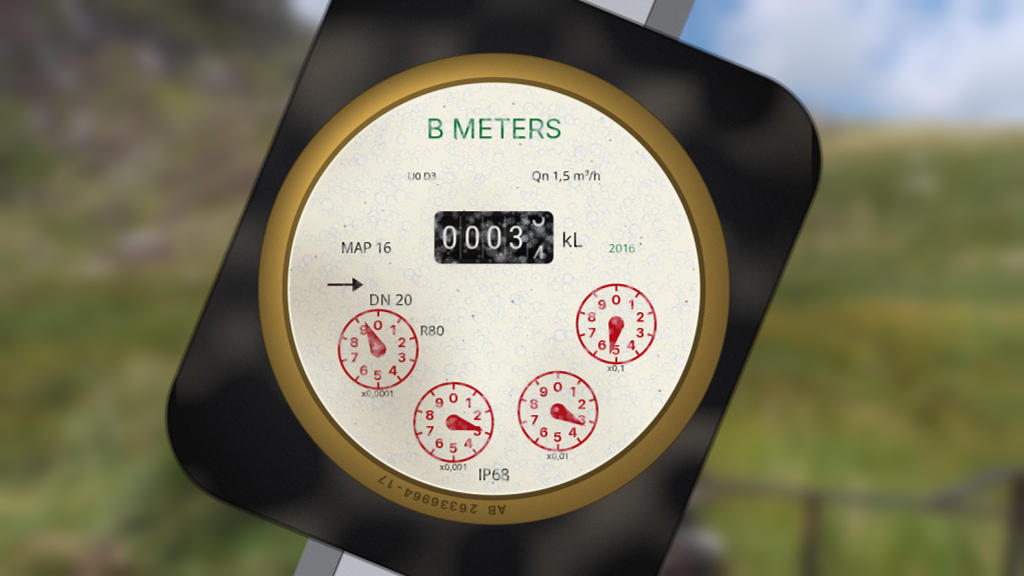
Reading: **33.5329** kL
